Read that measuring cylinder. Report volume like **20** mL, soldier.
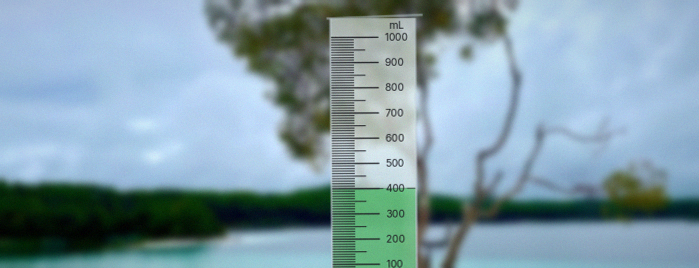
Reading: **400** mL
